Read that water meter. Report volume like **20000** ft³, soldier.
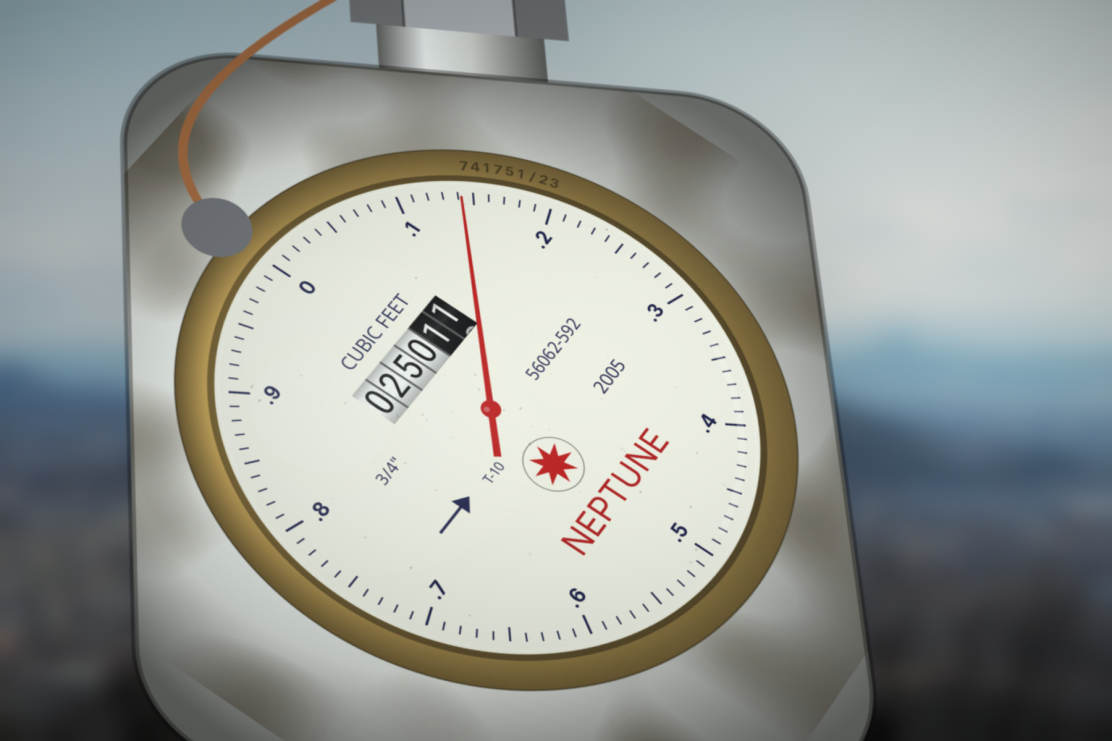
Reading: **25011.14** ft³
